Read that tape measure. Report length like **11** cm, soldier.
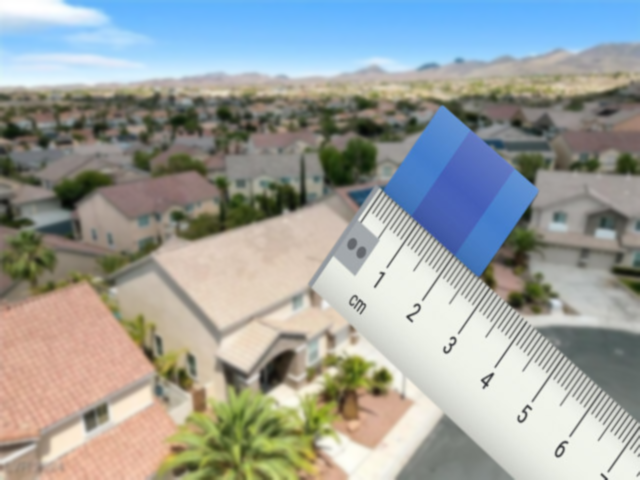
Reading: **2.7** cm
